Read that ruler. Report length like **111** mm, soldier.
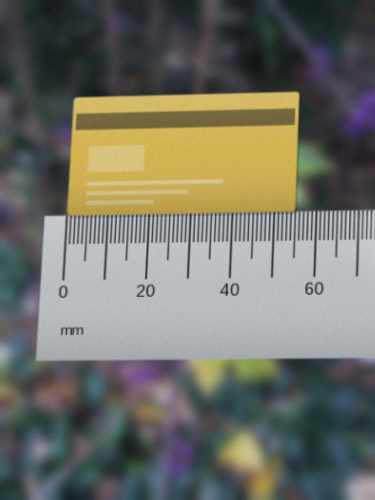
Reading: **55** mm
